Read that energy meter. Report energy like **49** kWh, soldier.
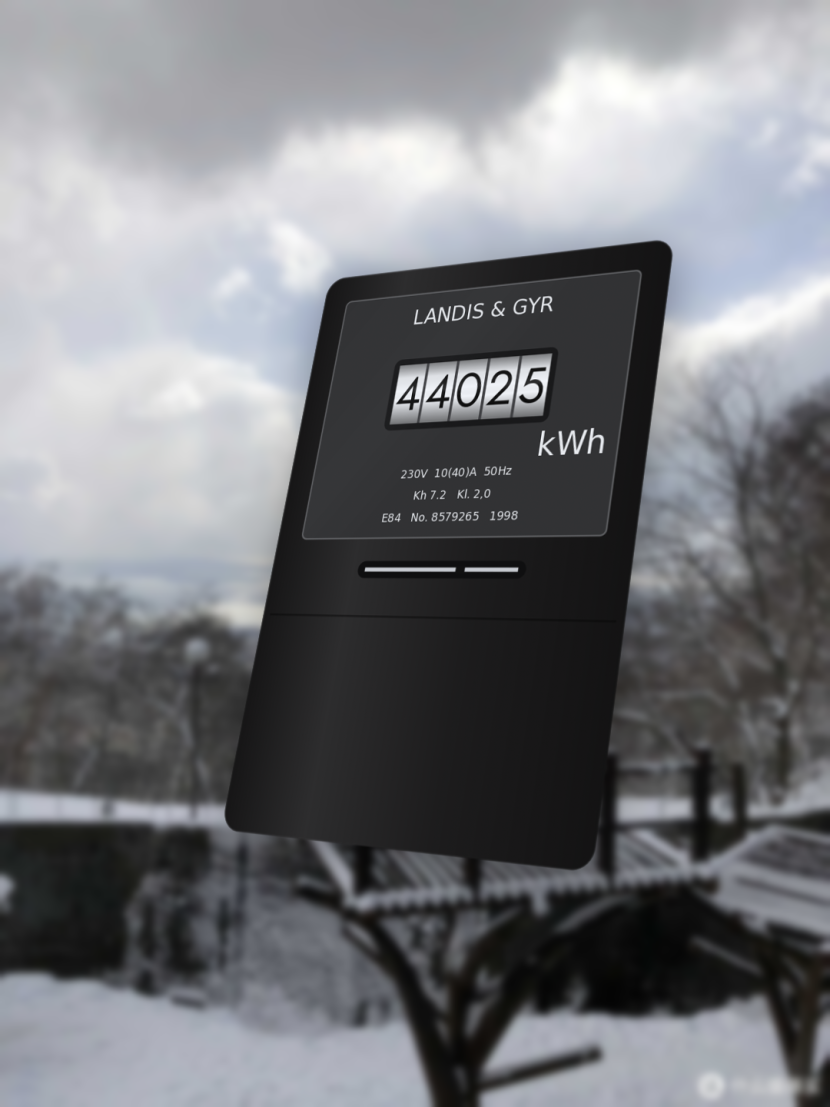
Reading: **44025** kWh
